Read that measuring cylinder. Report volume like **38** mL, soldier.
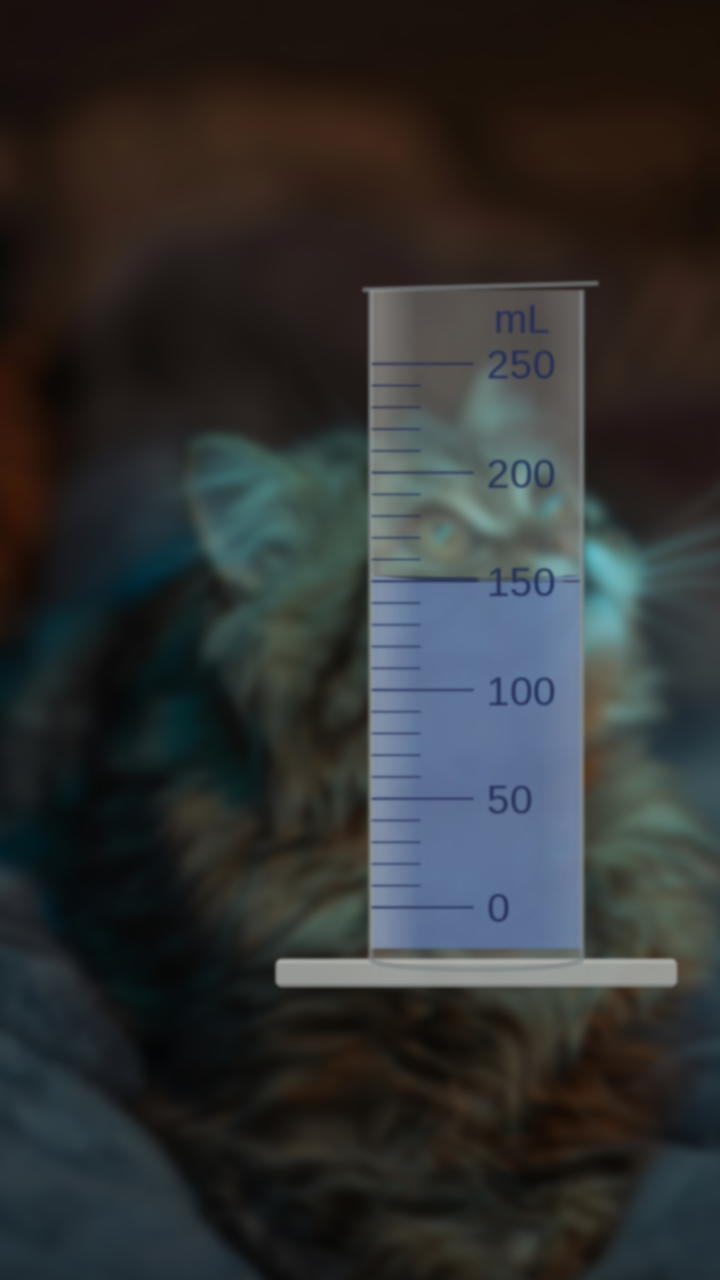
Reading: **150** mL
